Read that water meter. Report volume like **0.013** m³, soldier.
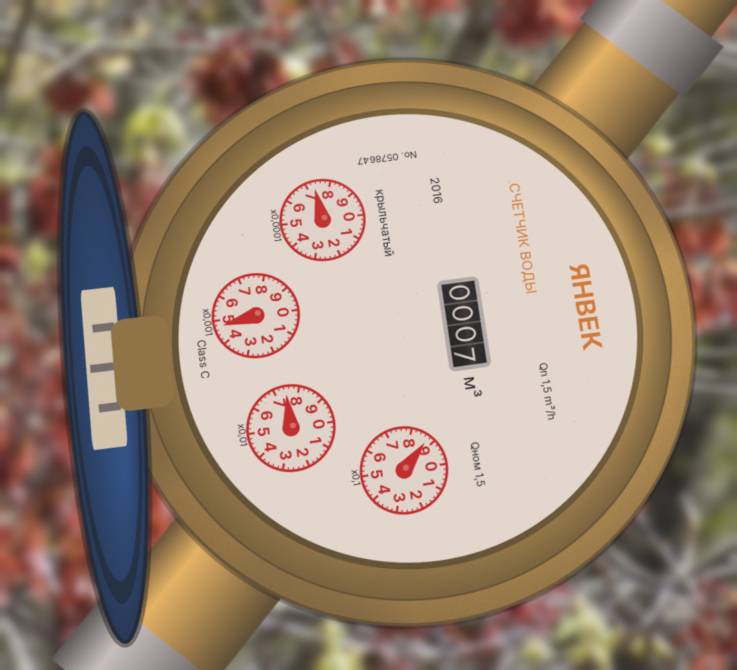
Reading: **6.8747** m³
